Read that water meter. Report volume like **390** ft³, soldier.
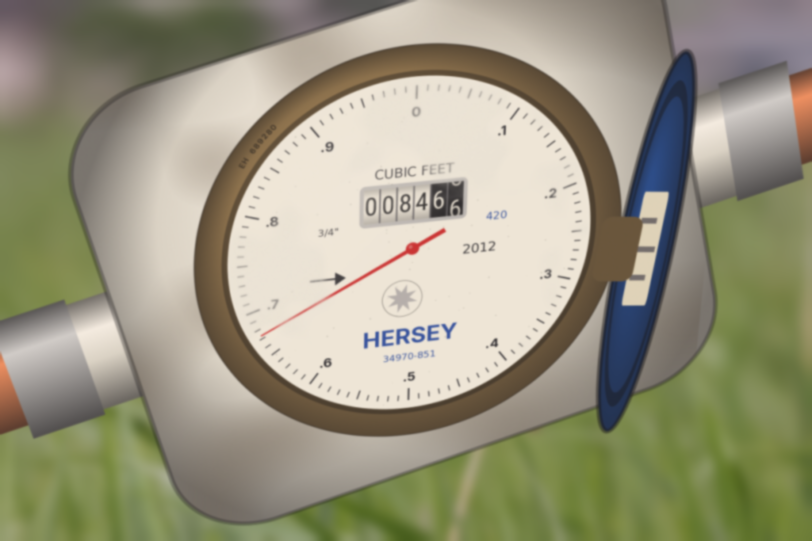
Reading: **8465.67** ft³
